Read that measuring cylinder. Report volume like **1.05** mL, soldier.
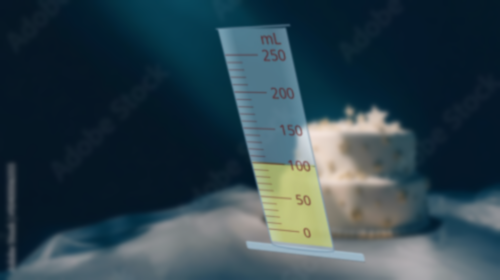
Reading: **100** mL
